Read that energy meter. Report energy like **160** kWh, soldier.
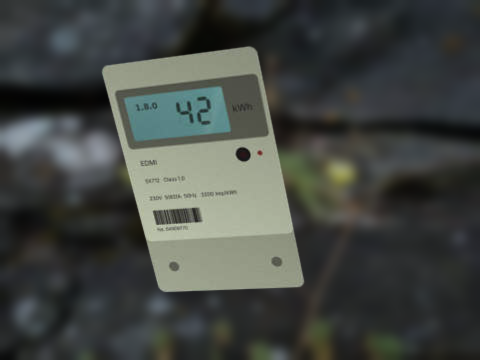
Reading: **42** kWh
